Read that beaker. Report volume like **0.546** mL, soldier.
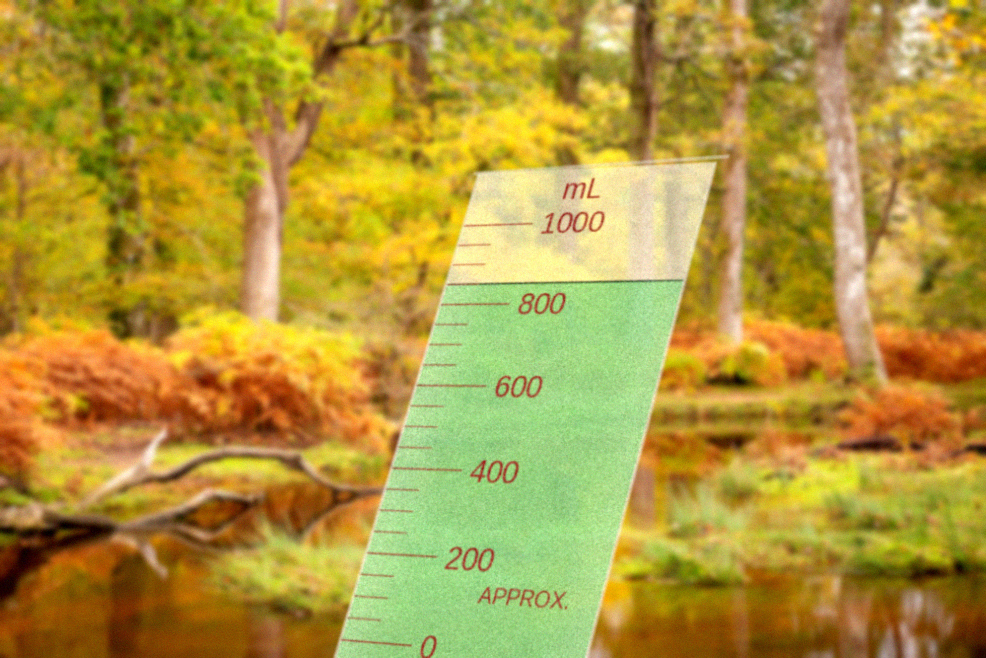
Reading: **850** mL
